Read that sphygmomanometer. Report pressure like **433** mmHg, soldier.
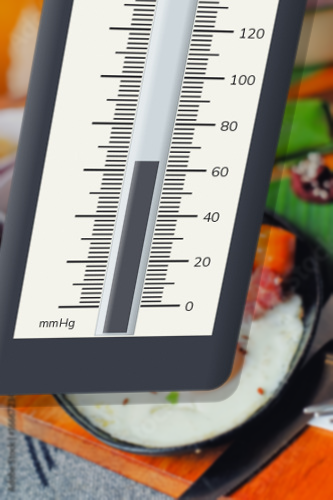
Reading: **64** mmHg
